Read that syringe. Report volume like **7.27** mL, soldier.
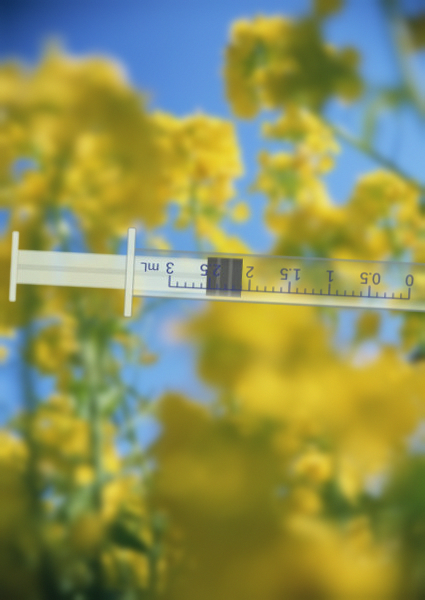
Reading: **2.1** mL
